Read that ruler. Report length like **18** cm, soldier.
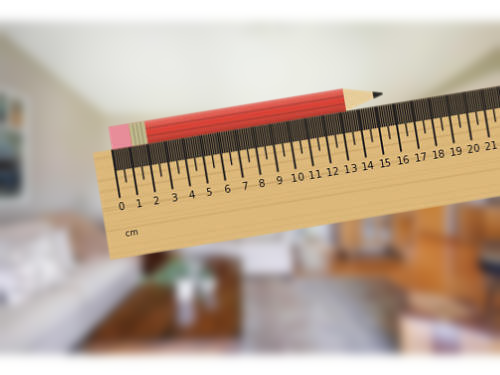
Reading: **15.5** cm
